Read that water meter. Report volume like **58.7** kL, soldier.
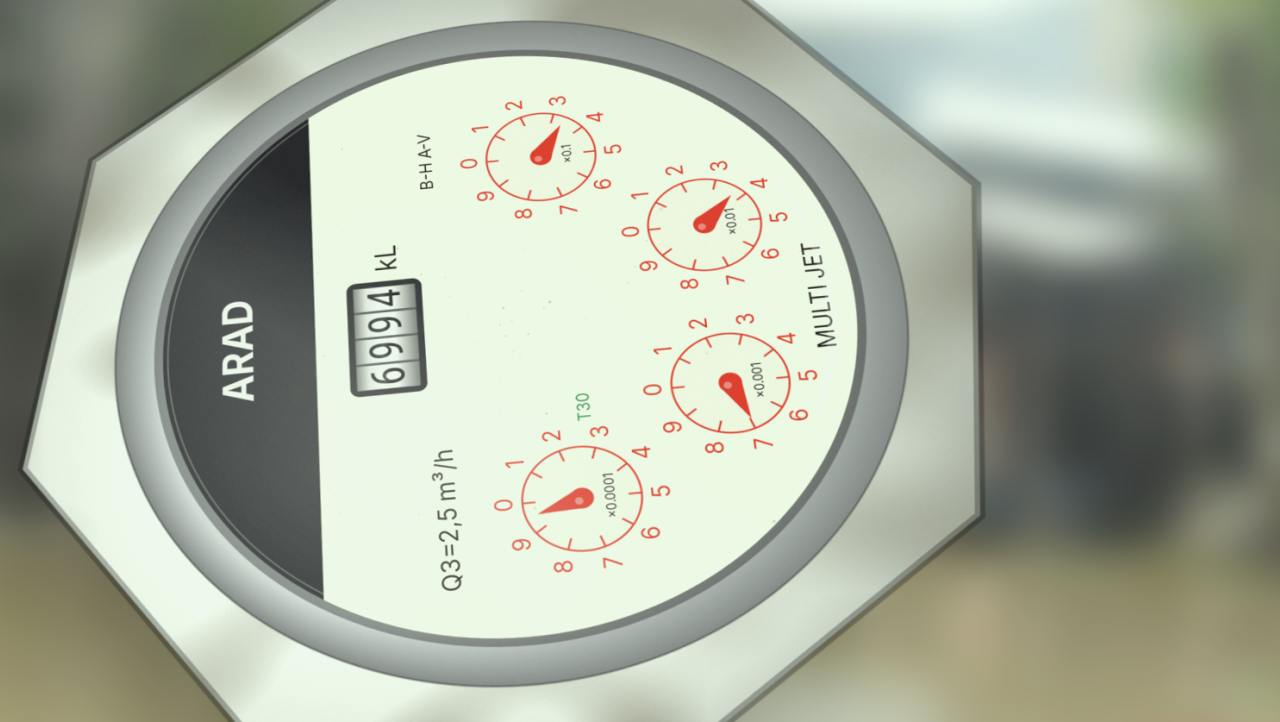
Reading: **6994.3369** kL
